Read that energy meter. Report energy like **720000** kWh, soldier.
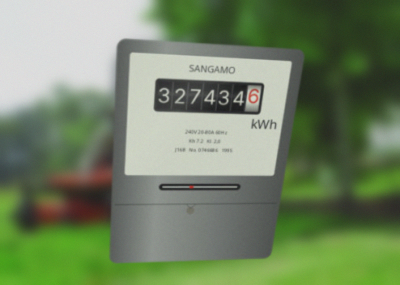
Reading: **327434.6** kWh
